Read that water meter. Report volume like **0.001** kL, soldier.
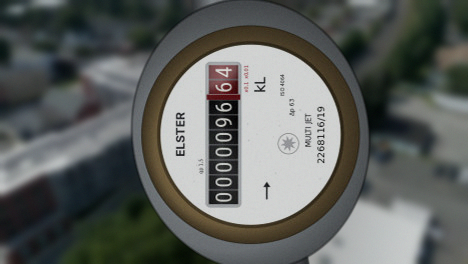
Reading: **96.64** kL
